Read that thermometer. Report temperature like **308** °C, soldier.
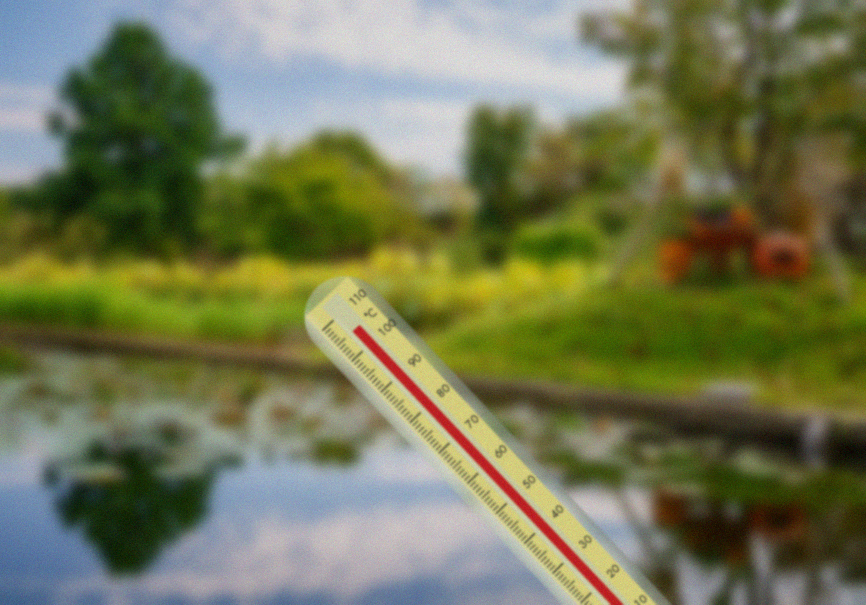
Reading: **105** °C
